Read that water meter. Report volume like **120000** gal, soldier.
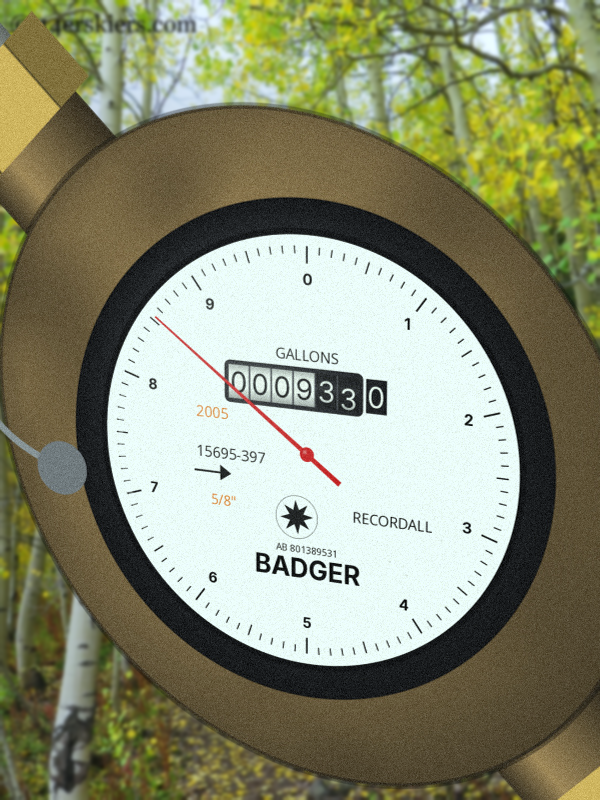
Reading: **9328.5** gal
